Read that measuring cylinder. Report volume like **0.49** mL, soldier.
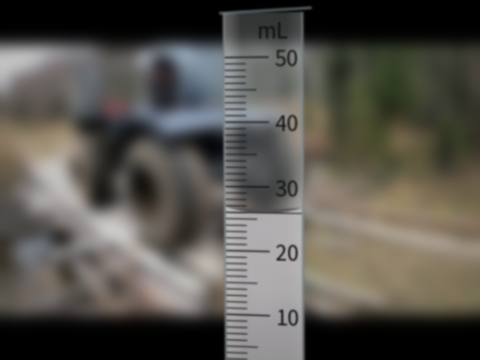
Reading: **26** mL
